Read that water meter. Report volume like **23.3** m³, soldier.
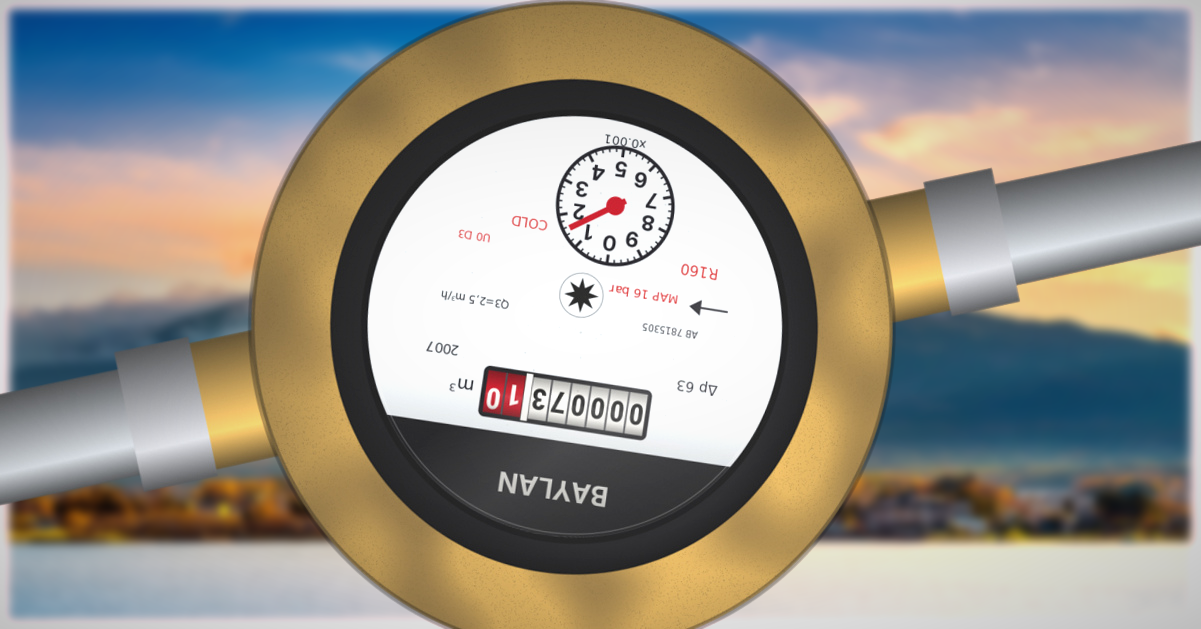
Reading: **73.101** m³
